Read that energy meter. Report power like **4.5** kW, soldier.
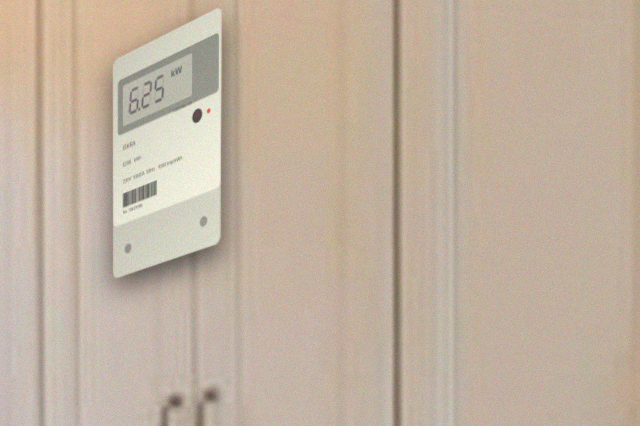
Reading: **6.25** kW
